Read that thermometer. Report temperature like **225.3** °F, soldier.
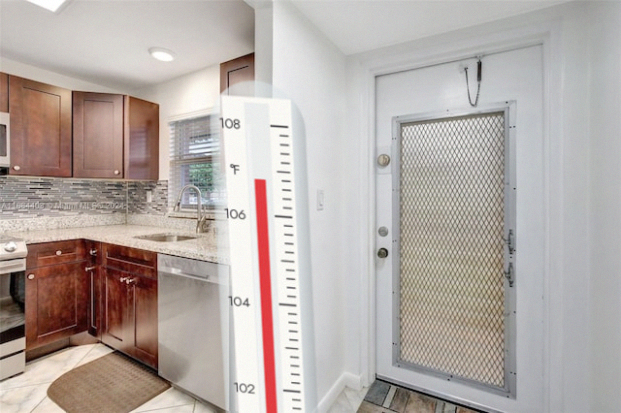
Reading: **106.8** °F
